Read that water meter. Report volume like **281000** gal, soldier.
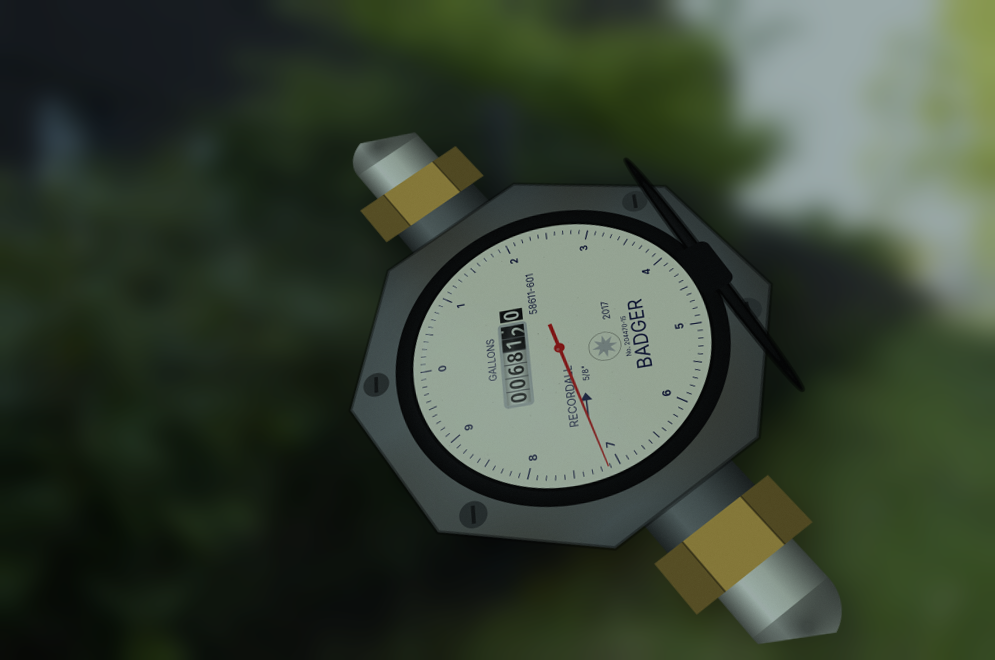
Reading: **68117.1** gal
